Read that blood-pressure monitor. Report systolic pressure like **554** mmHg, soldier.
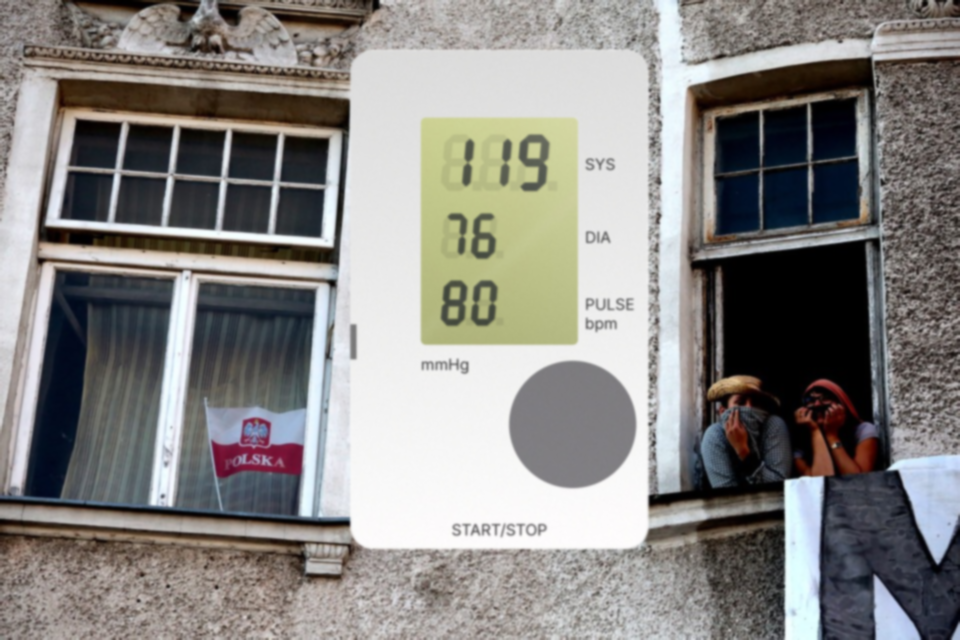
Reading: **119** mmHg
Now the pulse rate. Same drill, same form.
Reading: **80** bpm
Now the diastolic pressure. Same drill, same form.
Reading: **76** mmHg
